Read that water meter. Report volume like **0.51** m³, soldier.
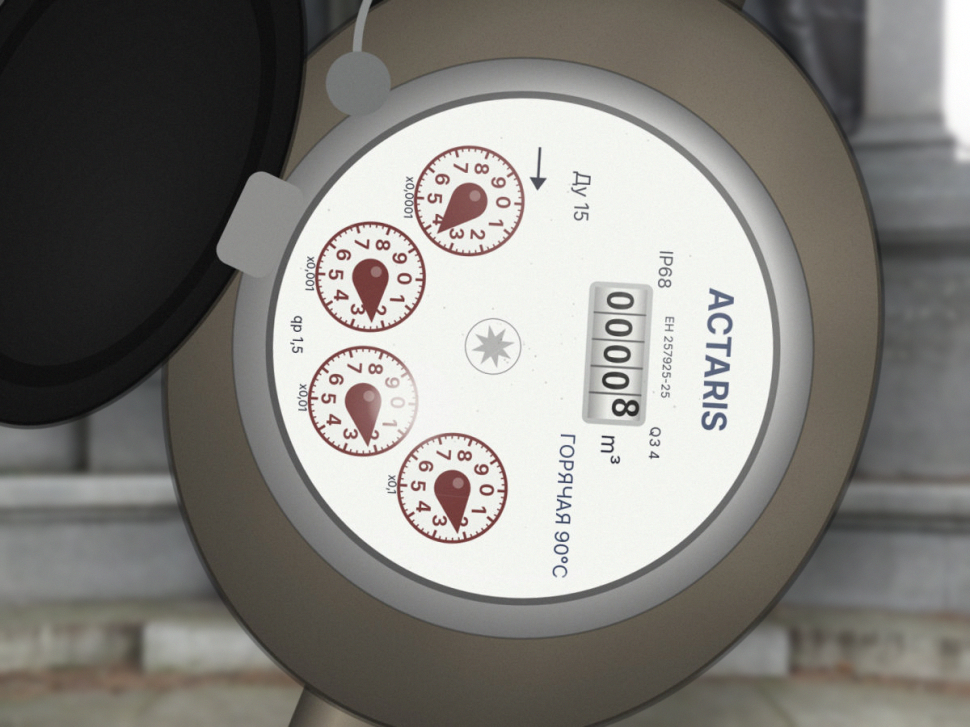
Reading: **8.2223** m³
